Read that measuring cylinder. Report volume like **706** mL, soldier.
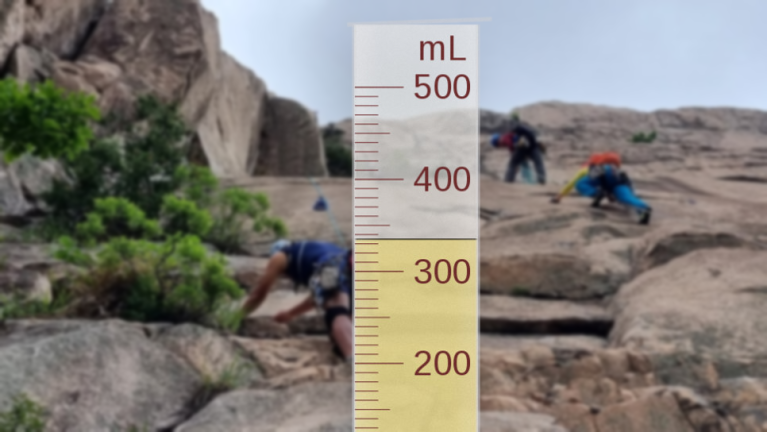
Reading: **335** mL
